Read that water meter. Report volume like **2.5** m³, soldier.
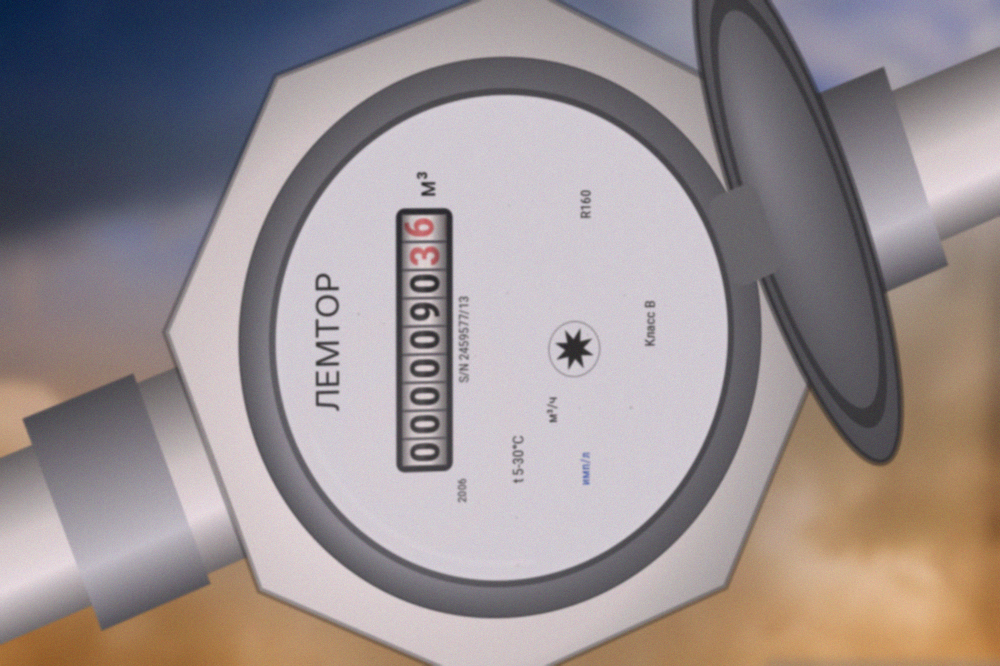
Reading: **90.36** m³
